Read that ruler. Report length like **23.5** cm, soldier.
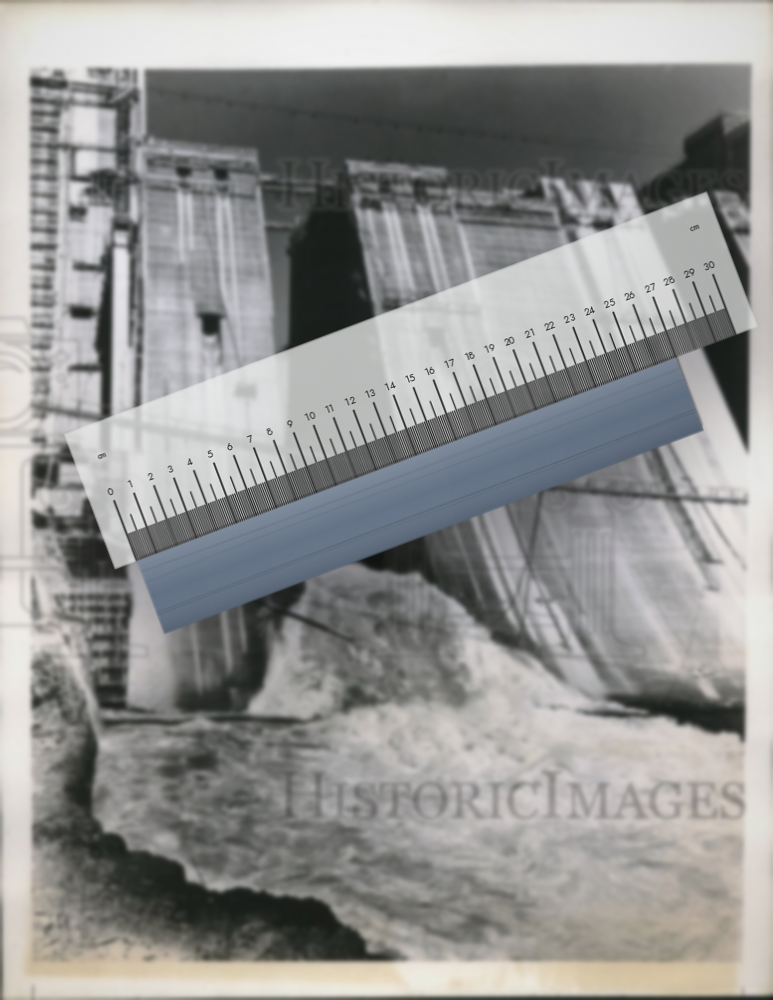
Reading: **27** cm
